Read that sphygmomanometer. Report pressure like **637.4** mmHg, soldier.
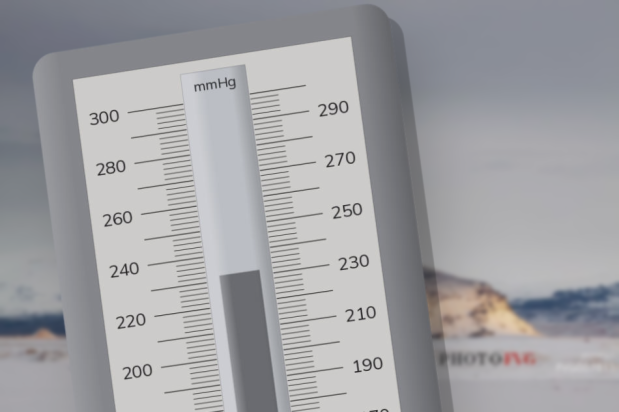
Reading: **232** mmHg
